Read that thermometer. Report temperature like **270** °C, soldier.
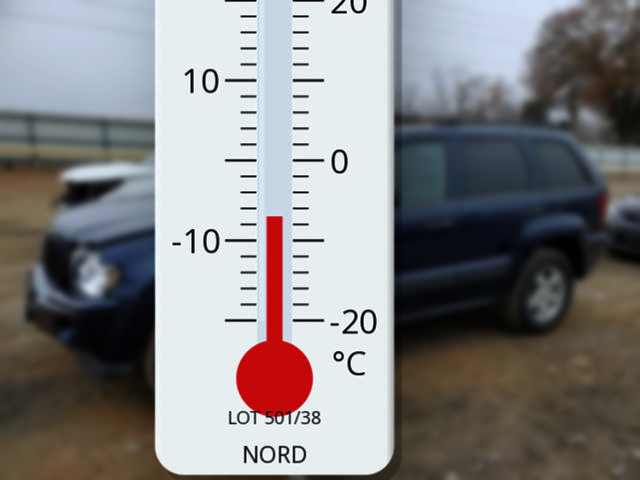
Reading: **-7** °C
